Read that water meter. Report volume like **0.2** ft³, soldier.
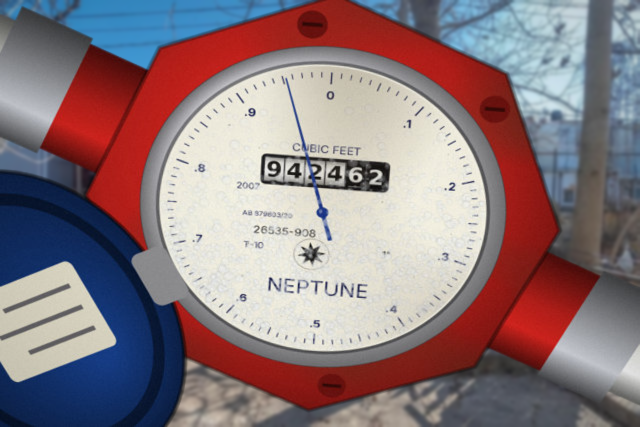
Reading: **942461.95** ft³
